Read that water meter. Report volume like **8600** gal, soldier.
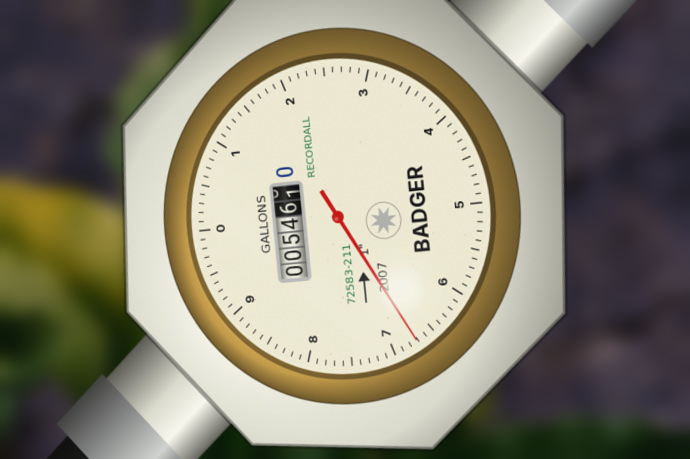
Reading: **54606.7** gal
